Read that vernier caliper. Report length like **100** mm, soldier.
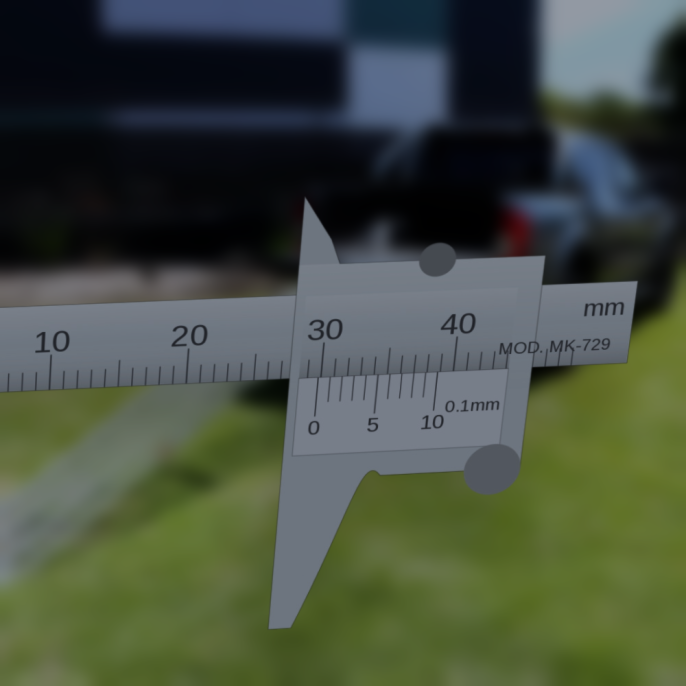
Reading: **29.8** mm
